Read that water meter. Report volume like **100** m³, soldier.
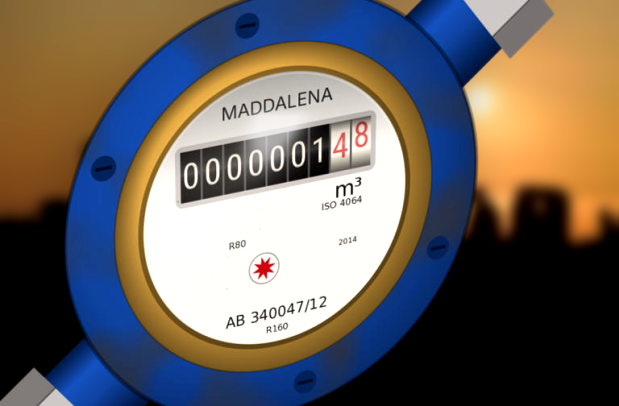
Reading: **1.48** m³
